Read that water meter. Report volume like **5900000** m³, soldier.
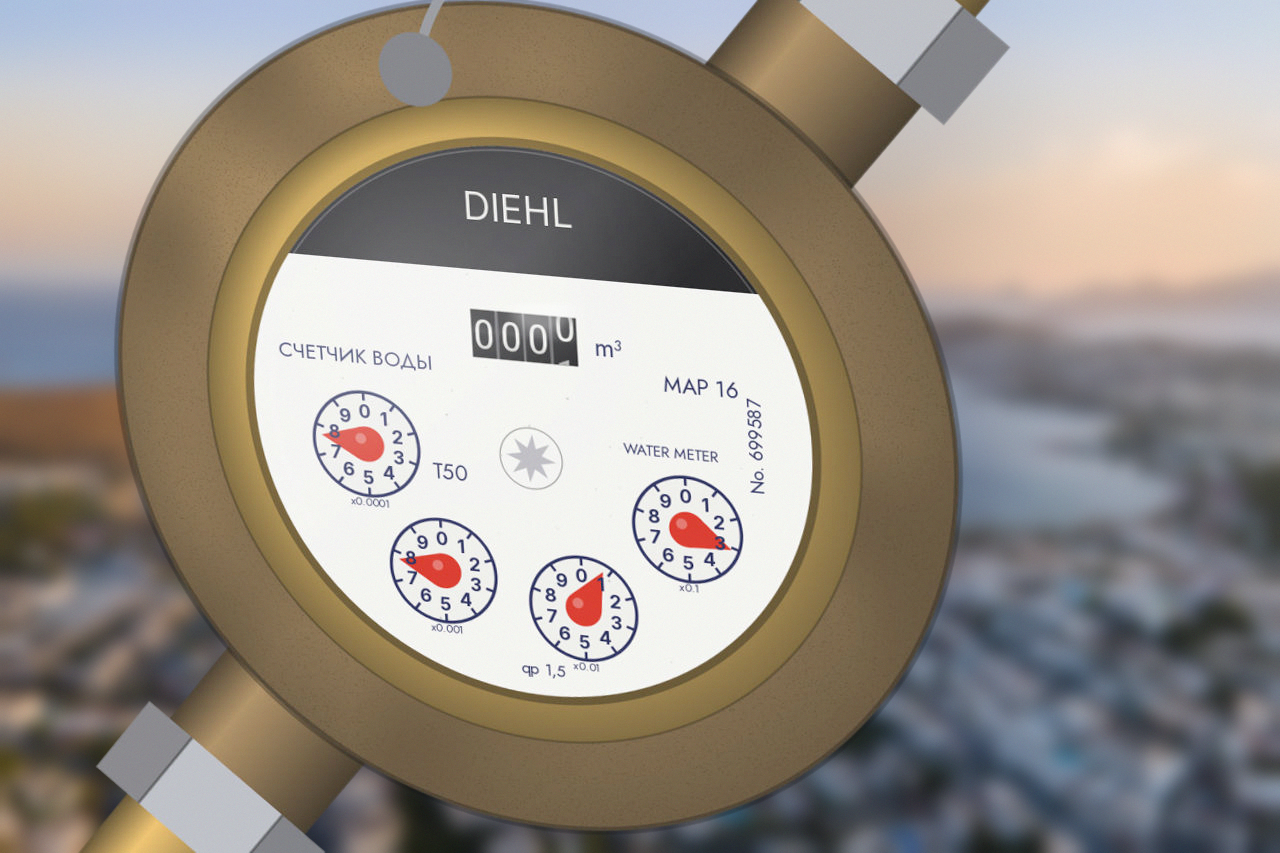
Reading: **0.3077** m³
